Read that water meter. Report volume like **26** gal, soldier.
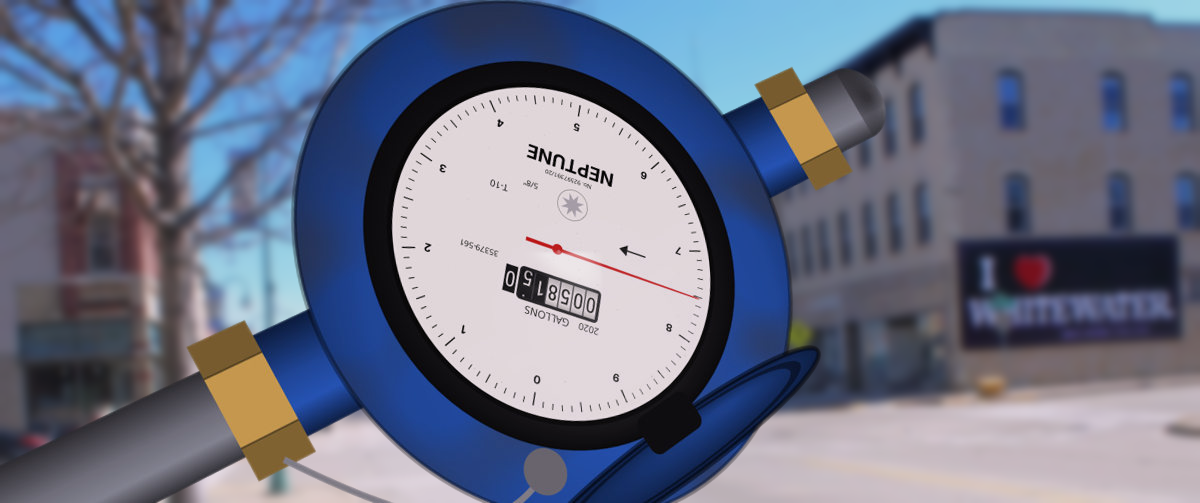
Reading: **58147.5** gal
